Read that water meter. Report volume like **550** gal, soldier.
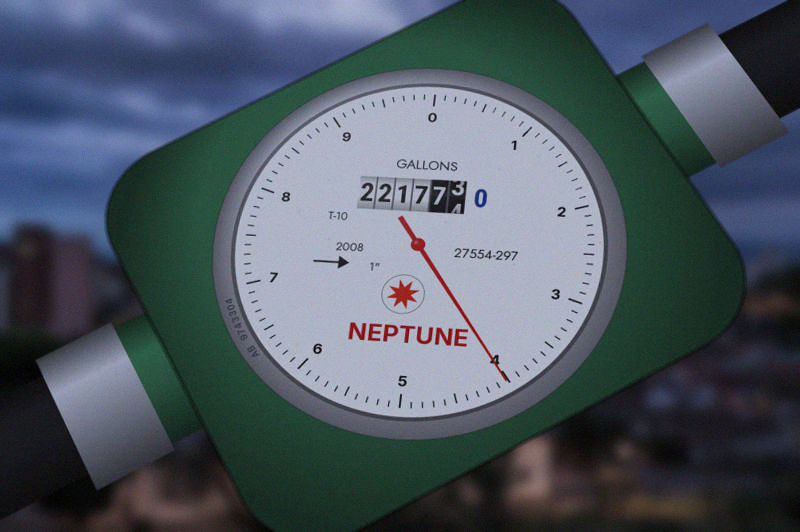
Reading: **2217734.0** gal
